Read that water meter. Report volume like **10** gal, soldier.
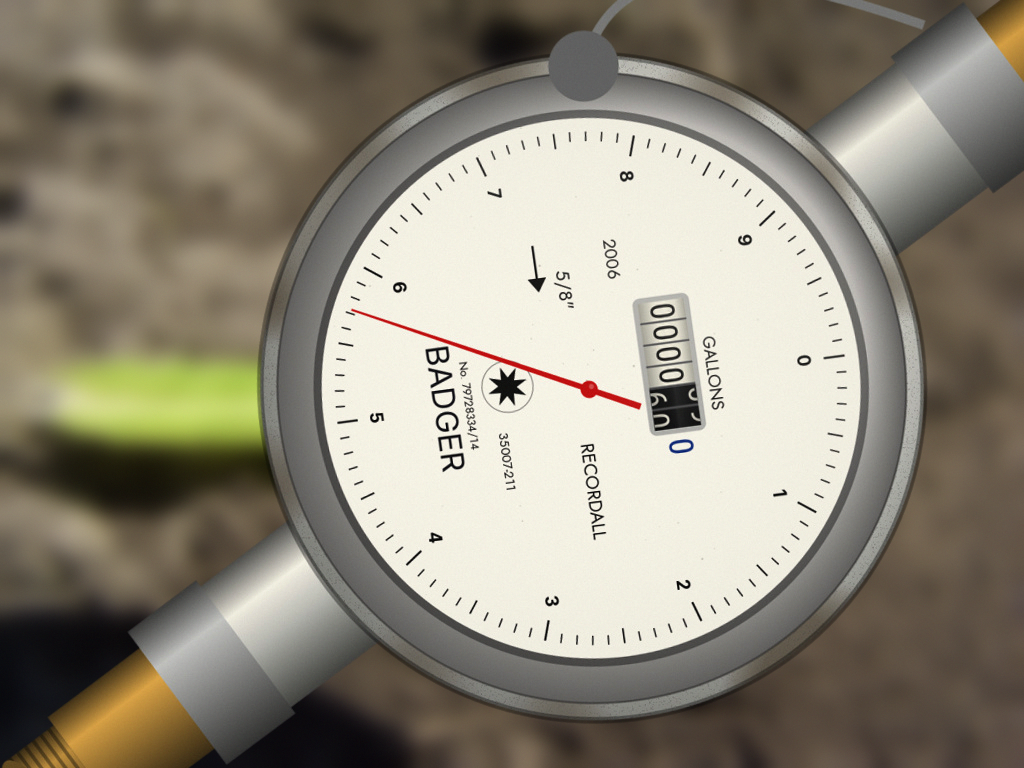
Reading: **595.7** gal
